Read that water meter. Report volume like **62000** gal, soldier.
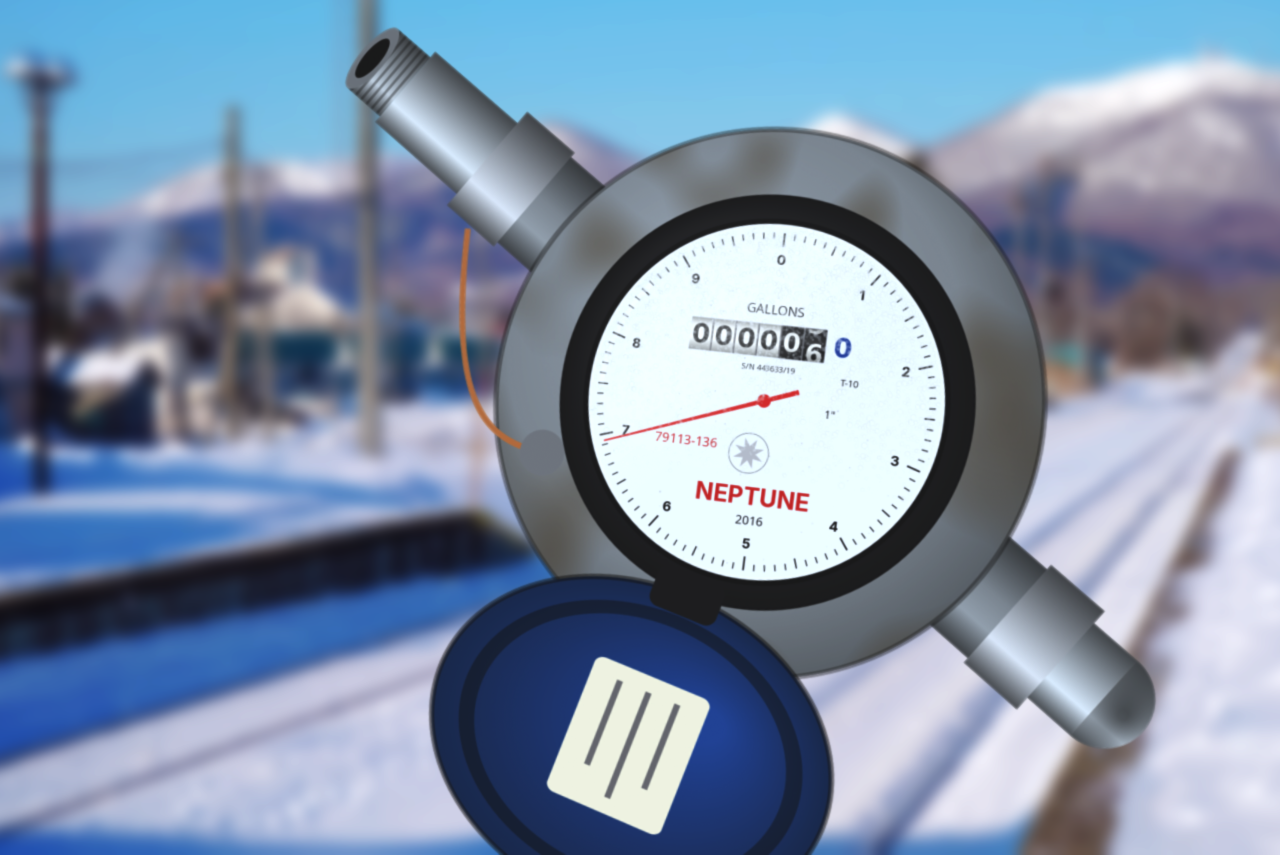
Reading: **56.9** gal
